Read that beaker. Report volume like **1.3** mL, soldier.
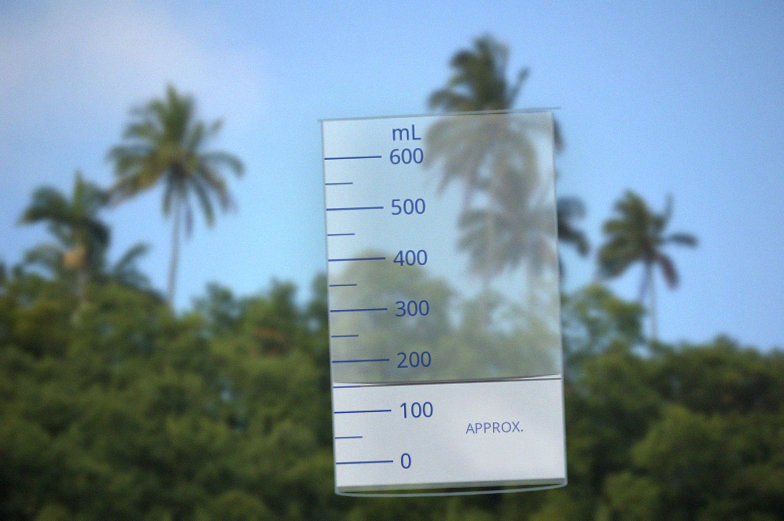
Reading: **150** mL
